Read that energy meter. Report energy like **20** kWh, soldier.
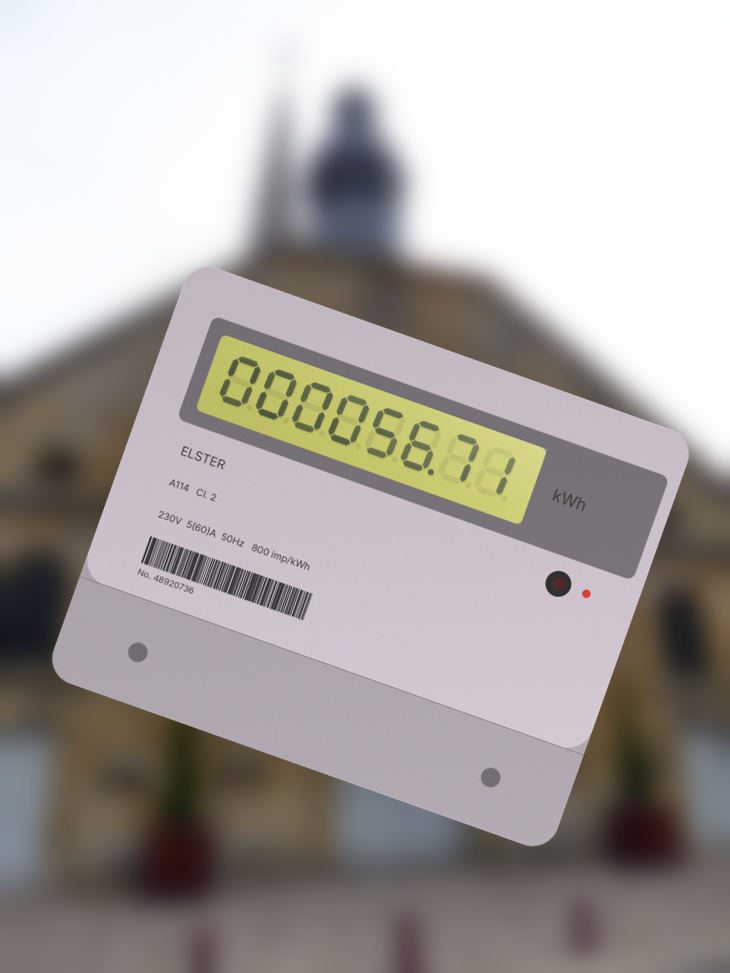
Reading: **56.71** kWh
